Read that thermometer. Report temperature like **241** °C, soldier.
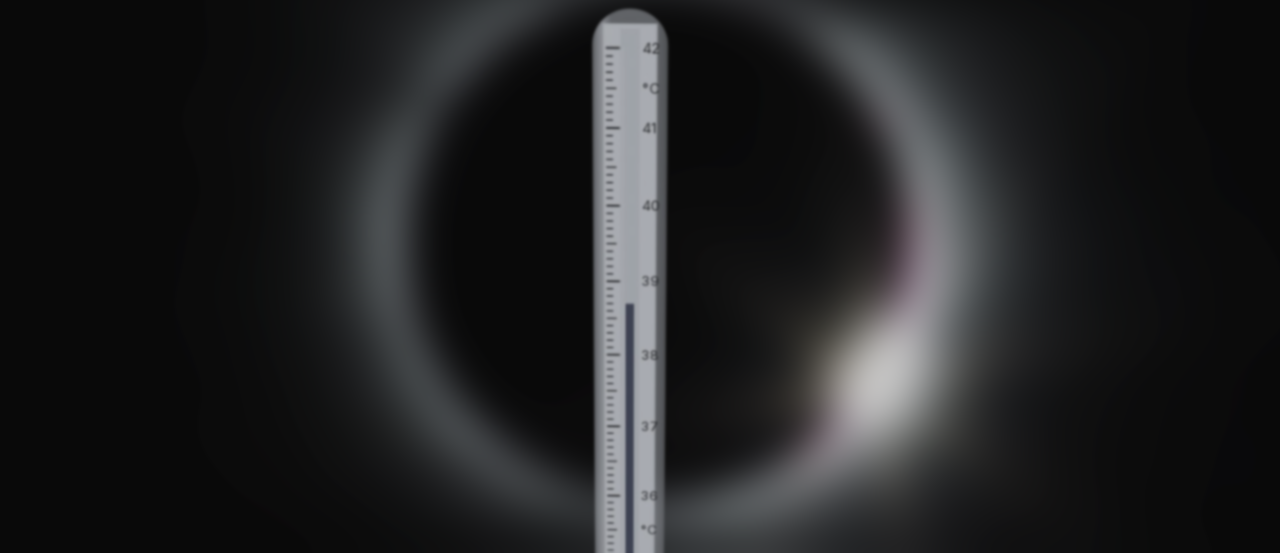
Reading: **38.7** °C
